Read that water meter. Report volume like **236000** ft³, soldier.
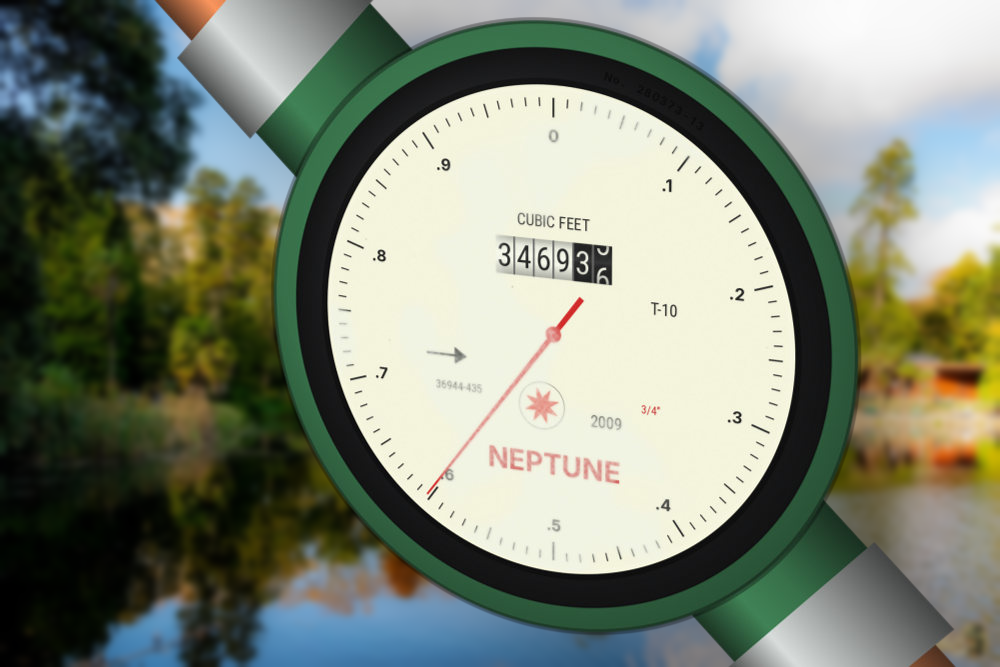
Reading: **346935.60** ft³
